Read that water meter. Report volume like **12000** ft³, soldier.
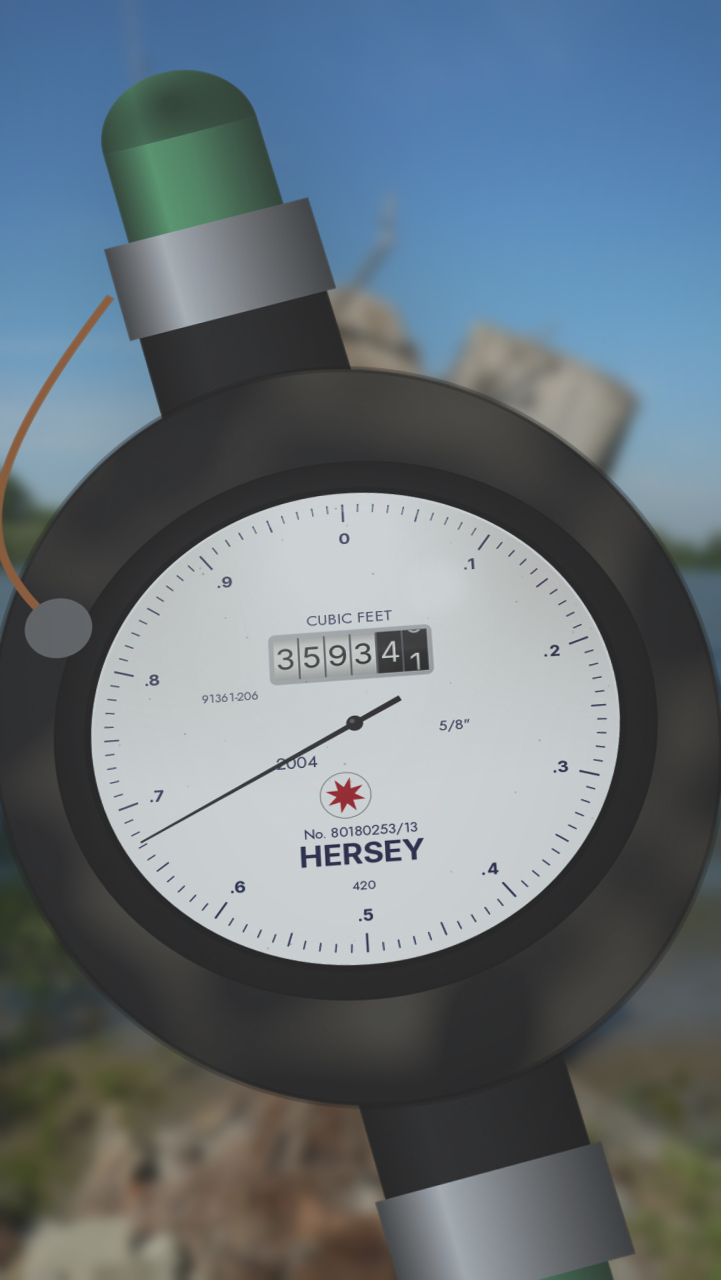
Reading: **359340.67** ft³
